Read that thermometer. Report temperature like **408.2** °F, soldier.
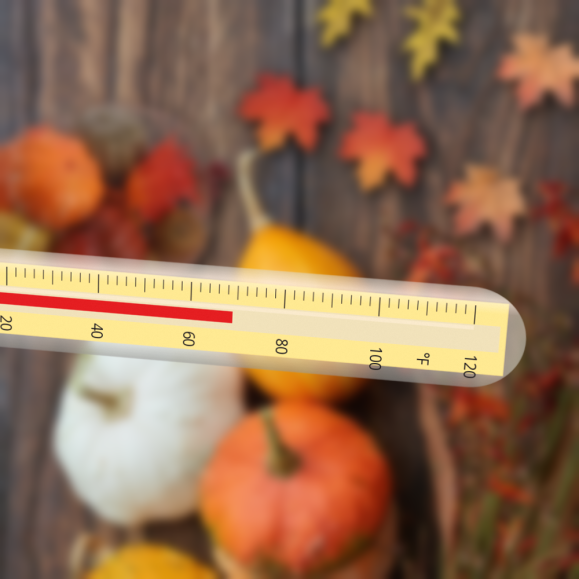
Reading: **69** °F
